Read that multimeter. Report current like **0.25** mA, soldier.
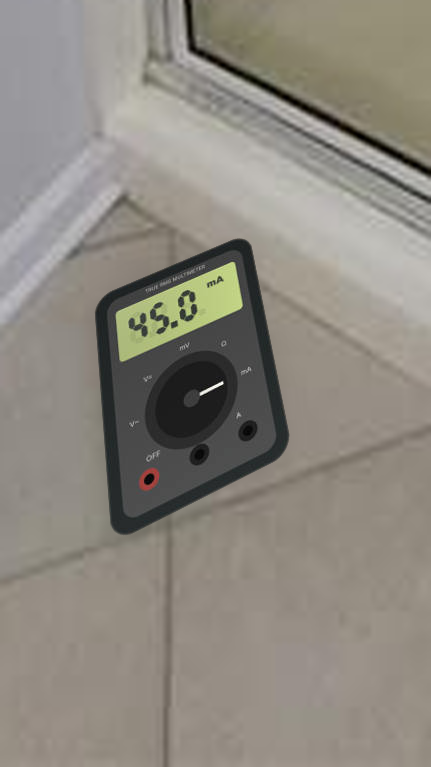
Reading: **45.0** mA
